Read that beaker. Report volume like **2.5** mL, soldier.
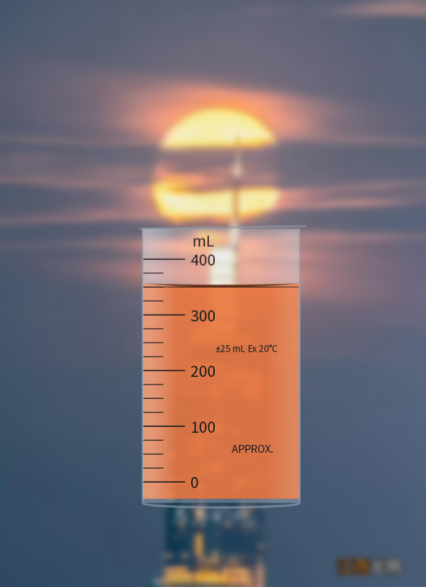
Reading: **350** mL
